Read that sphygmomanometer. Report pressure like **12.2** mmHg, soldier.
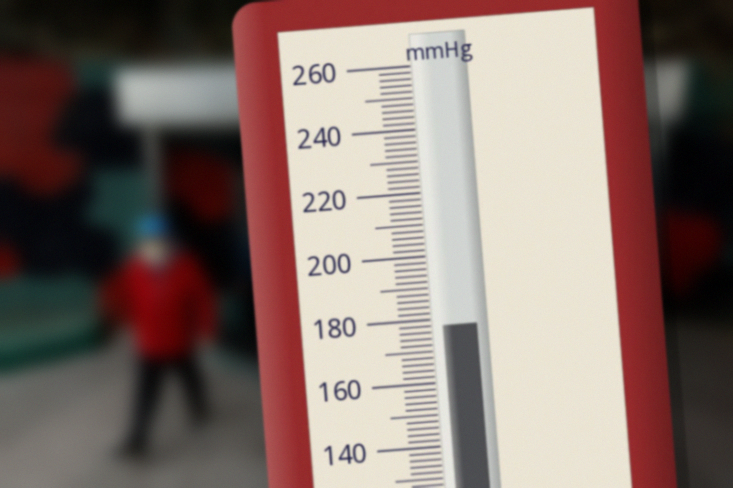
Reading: **178** mmHg
